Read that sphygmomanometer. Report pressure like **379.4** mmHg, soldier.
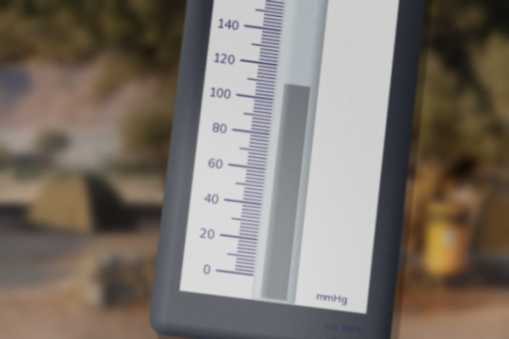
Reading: **110** mmHg
